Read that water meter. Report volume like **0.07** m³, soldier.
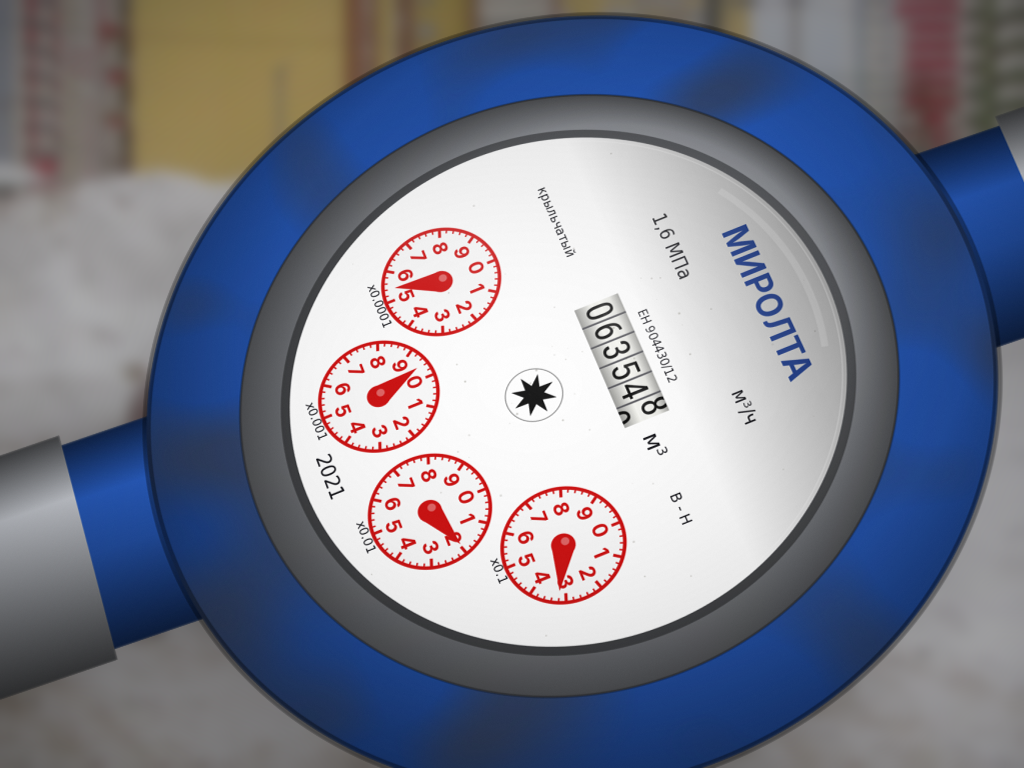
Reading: **63548.3195** m³
